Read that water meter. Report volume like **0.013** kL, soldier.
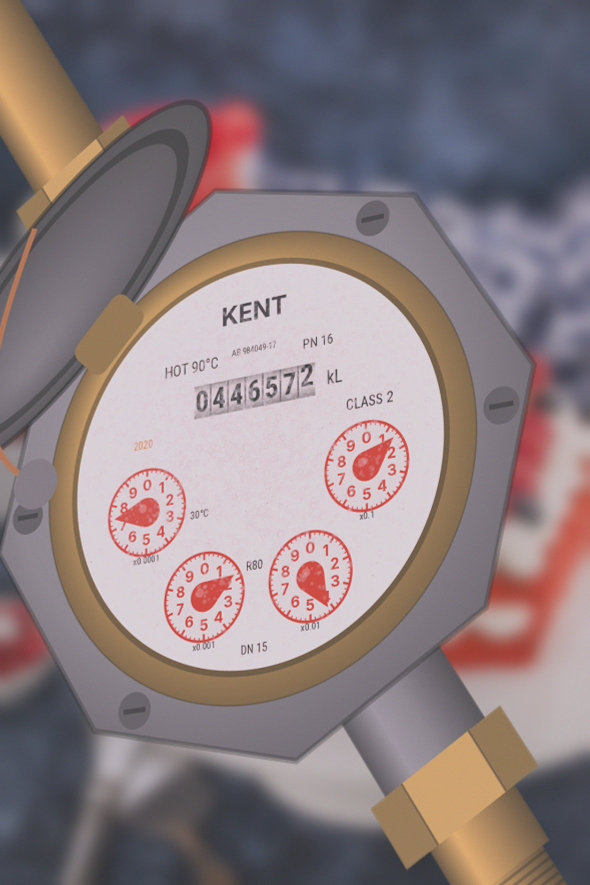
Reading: **446572.1417** kL
